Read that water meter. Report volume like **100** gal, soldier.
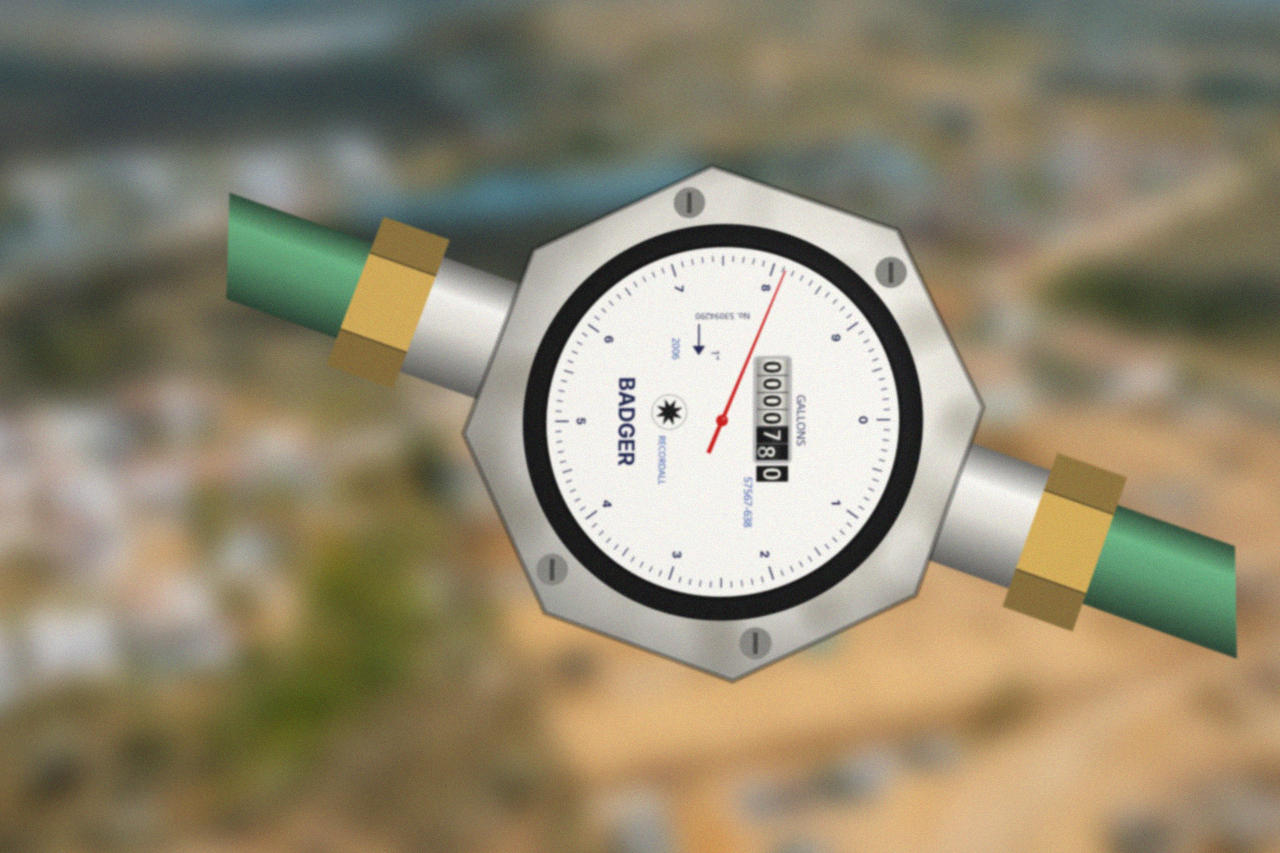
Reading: **778.1** gal
